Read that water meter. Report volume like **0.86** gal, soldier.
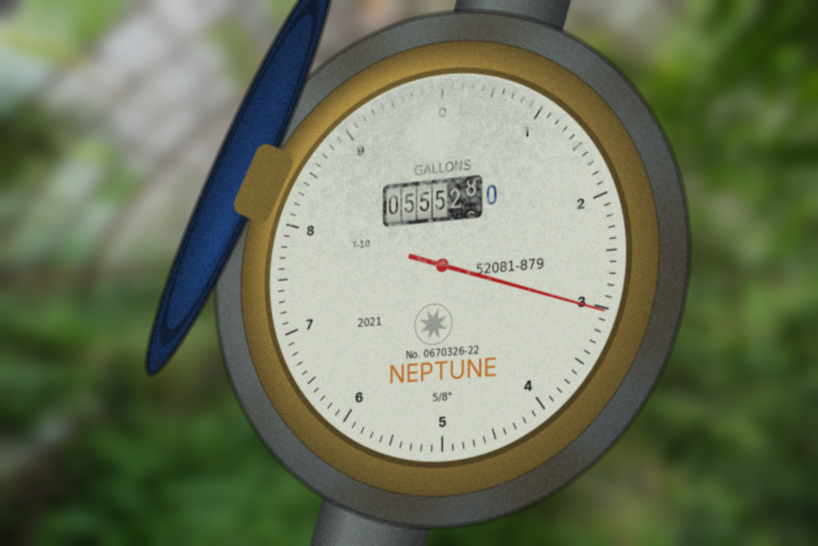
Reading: **555283.0** gal
